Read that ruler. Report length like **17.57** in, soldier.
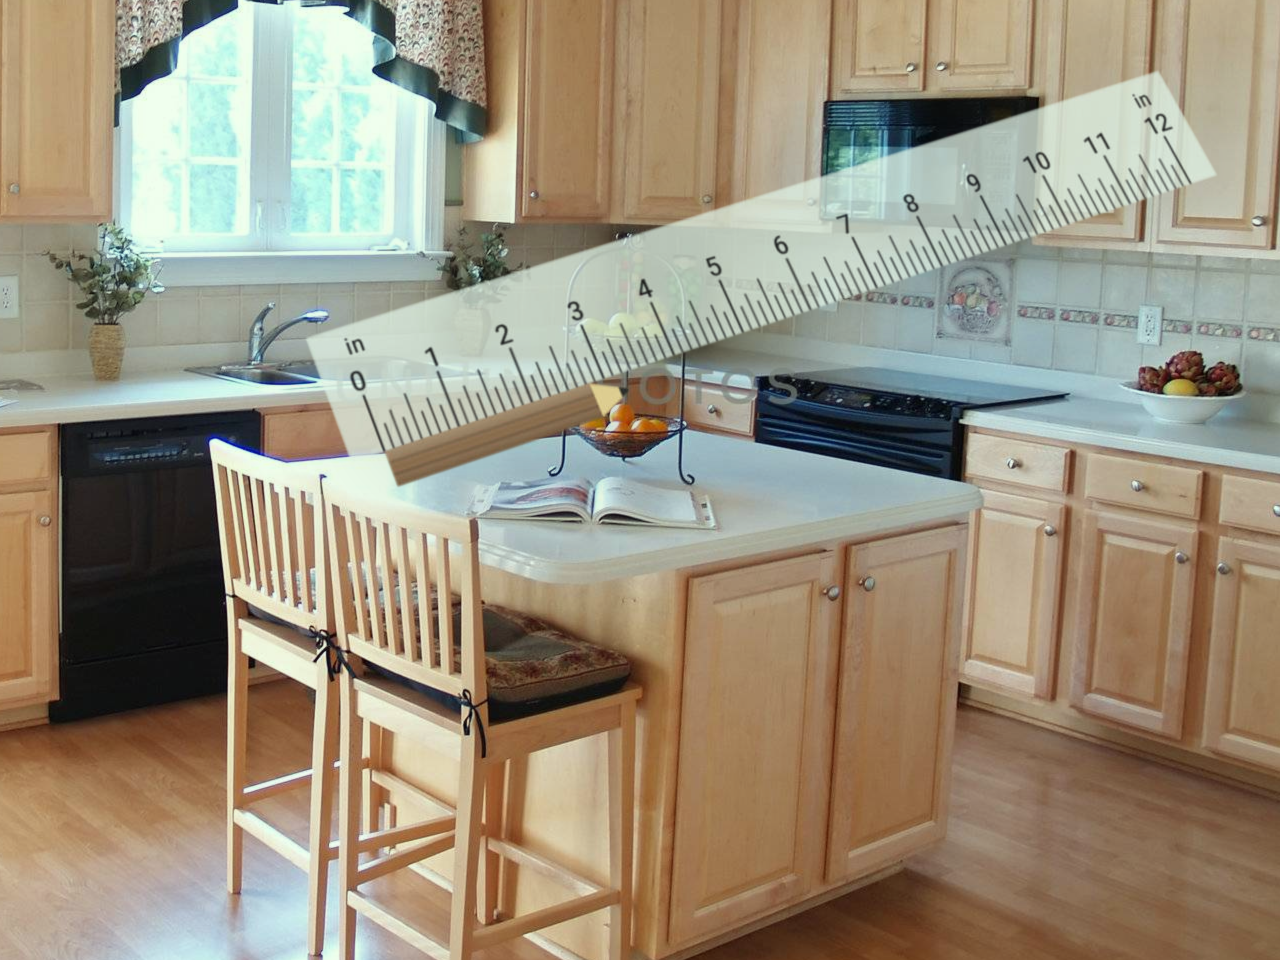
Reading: **3.25** in
